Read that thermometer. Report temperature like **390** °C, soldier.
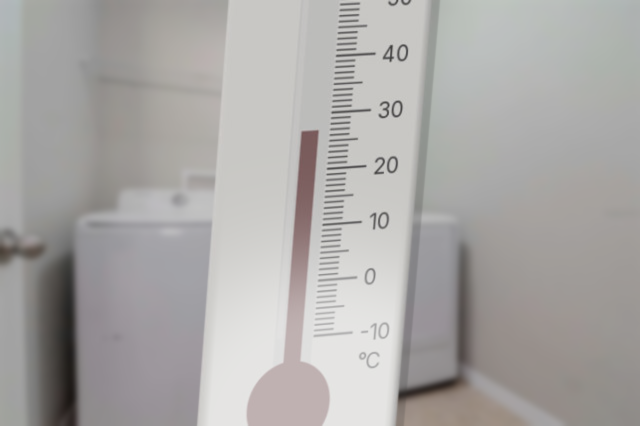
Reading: **27** °C
